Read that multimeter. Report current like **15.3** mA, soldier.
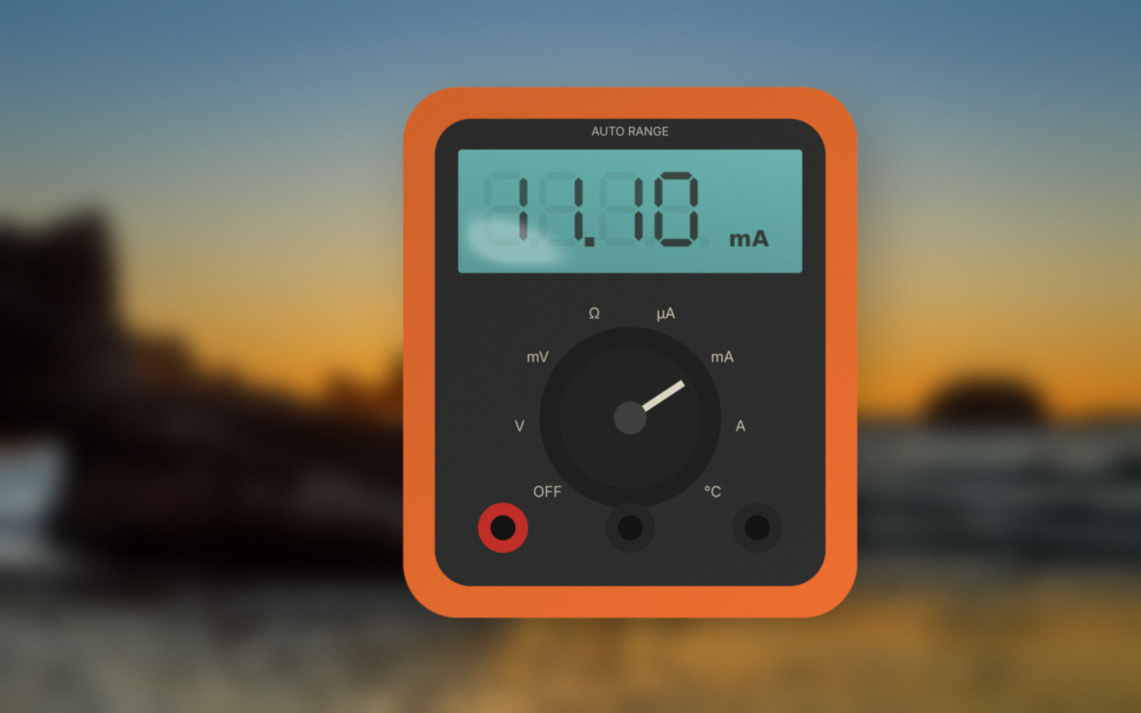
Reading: **11.10** mA
